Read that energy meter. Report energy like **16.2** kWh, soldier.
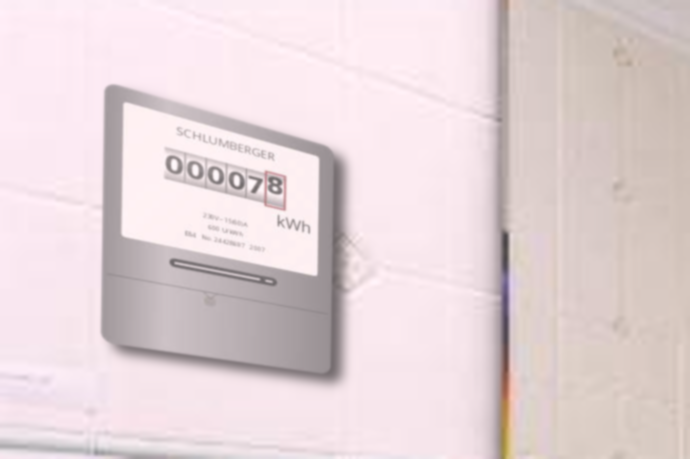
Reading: **7.8** kWh
